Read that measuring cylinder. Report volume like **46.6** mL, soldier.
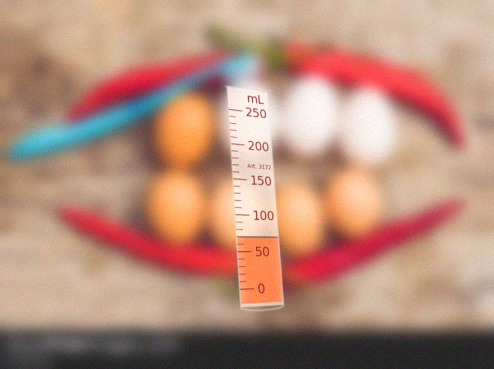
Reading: **70** mL
